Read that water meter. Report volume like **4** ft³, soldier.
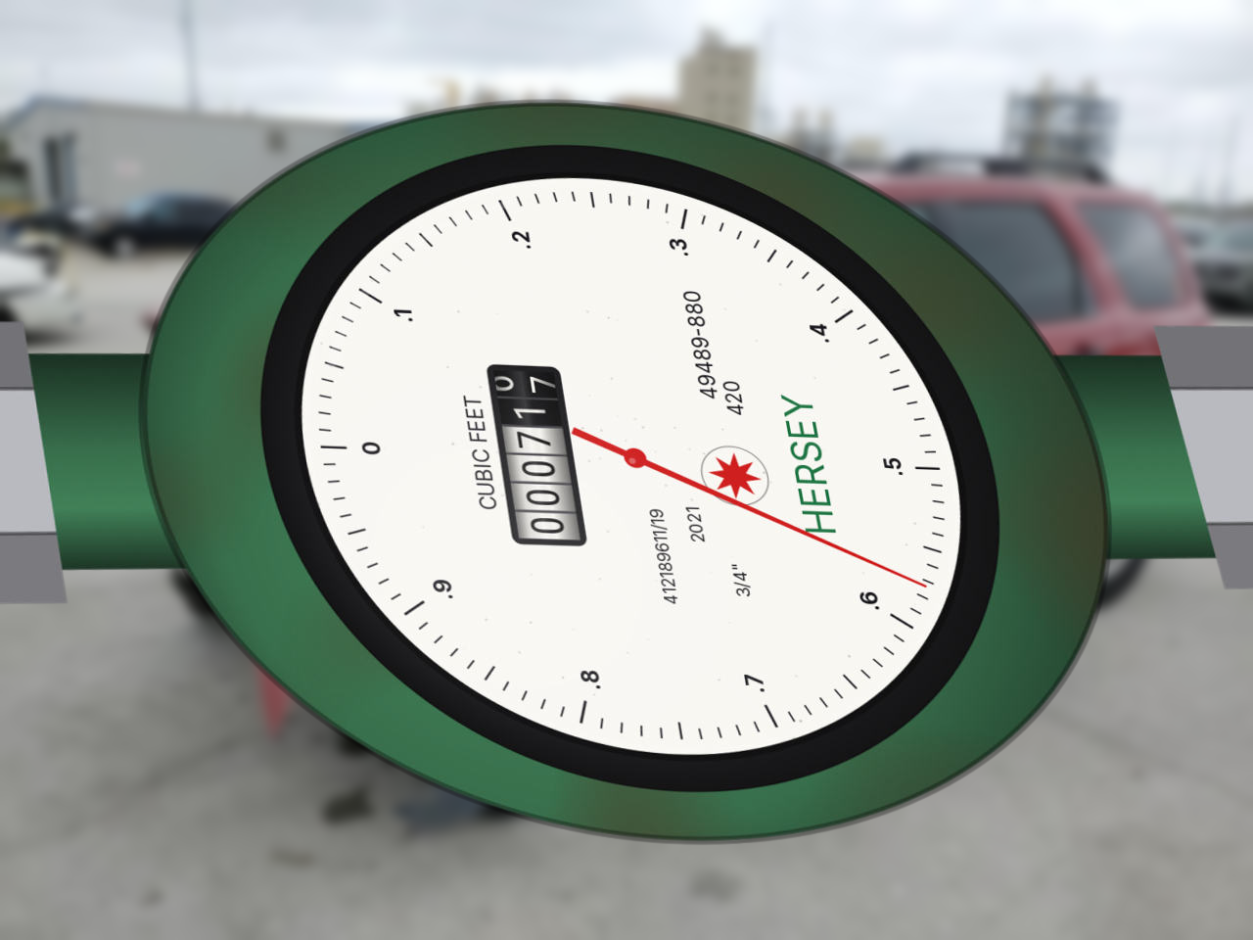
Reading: **716.57** ft³
